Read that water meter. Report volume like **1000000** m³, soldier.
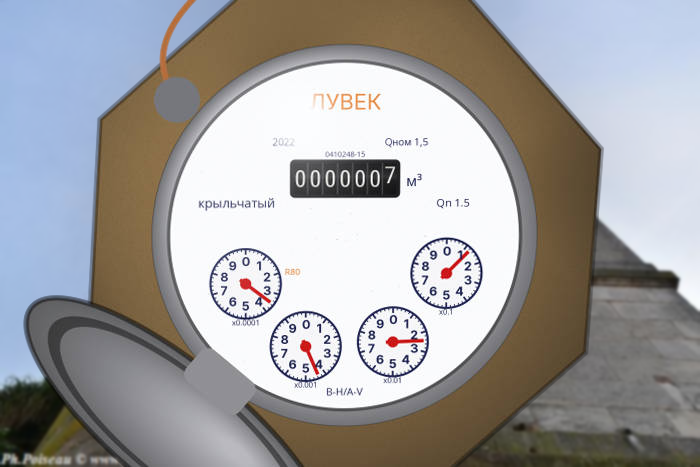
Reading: **7.1243** m³
